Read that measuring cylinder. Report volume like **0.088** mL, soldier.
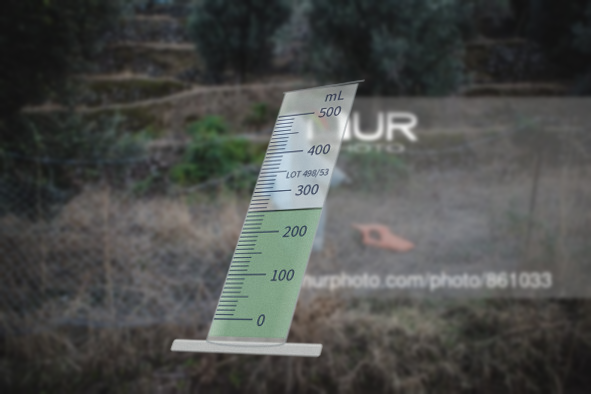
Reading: **250** mL
